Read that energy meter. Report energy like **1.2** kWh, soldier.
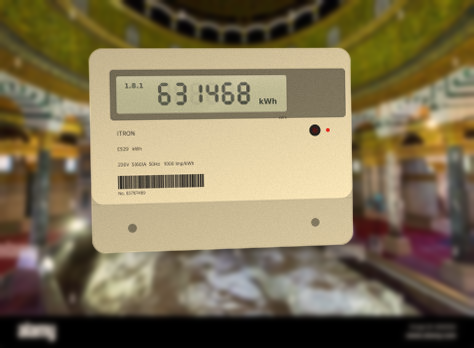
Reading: **631468** kWh
